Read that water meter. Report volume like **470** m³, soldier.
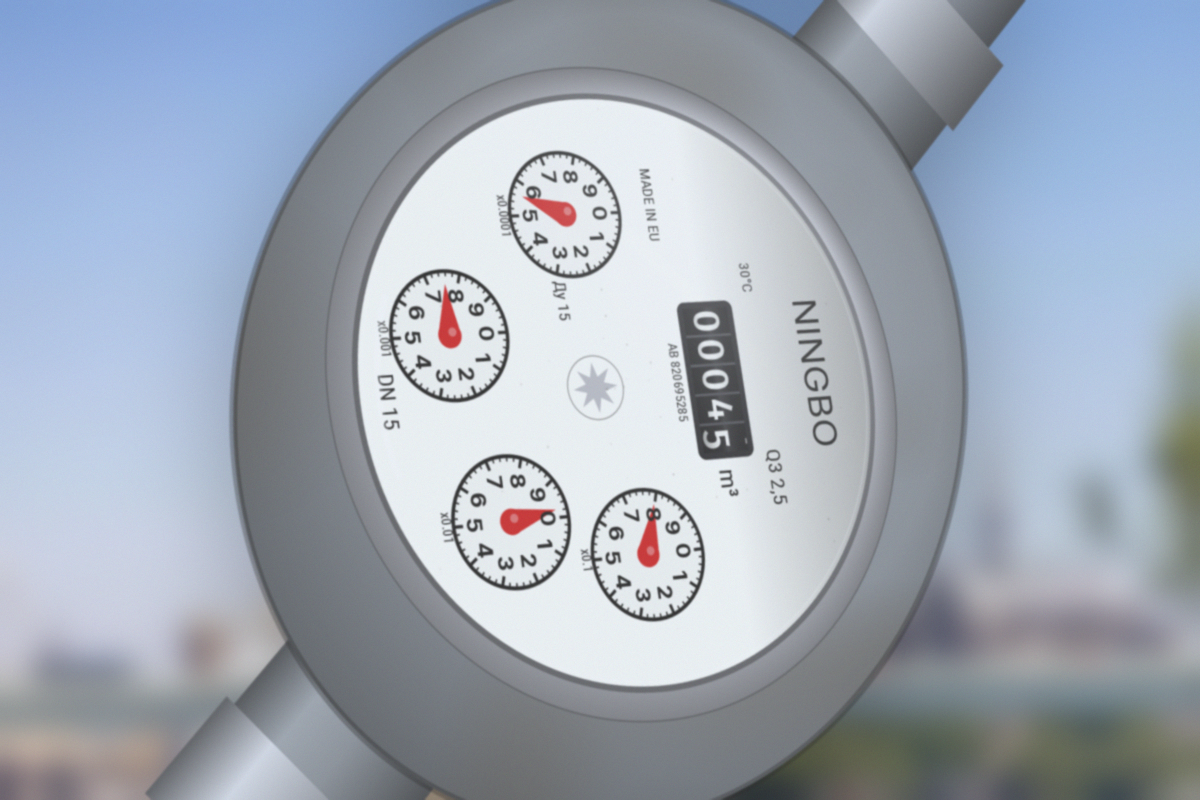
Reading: **44.7975** m³
